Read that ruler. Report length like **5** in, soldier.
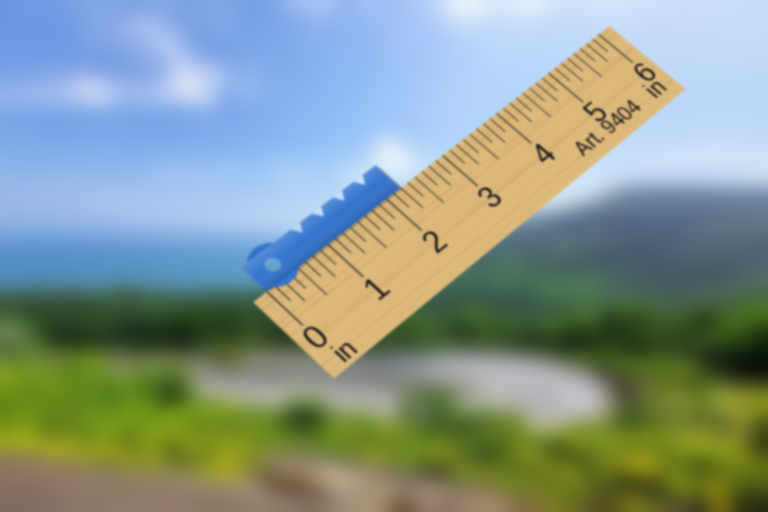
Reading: **2.25** in
